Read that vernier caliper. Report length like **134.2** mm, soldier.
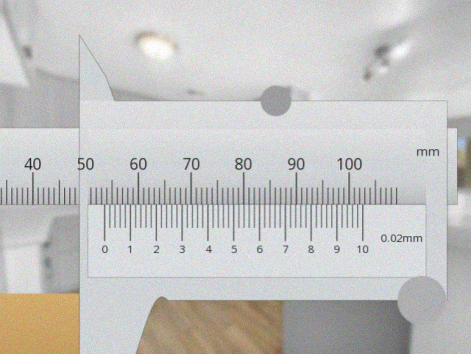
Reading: **53.6** mm
